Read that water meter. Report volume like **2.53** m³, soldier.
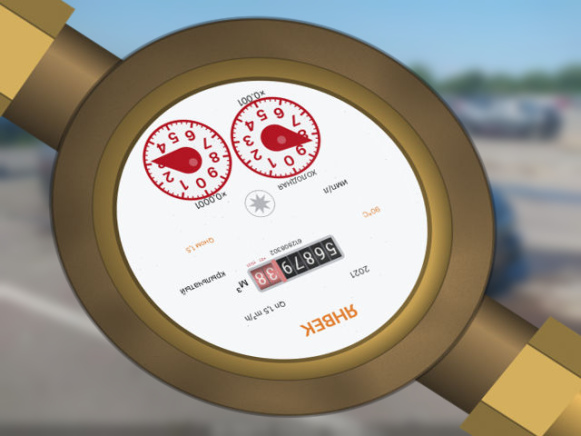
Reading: **56879.3883** m³
